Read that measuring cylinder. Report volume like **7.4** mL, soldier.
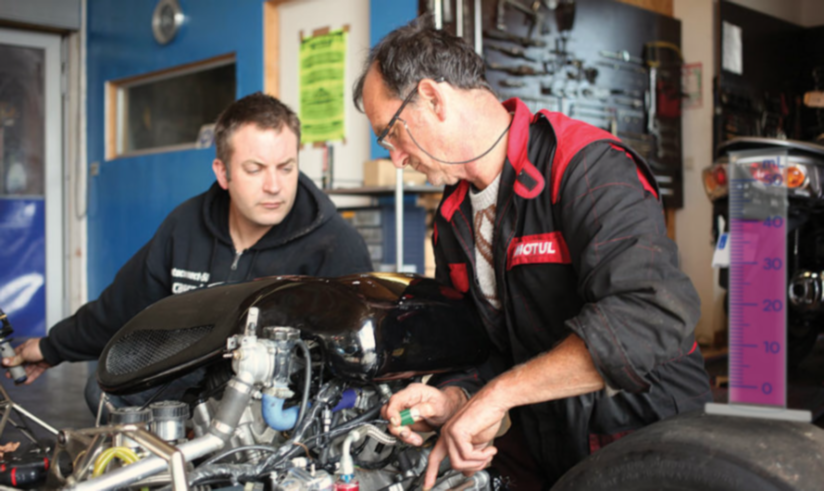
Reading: **40** mL
